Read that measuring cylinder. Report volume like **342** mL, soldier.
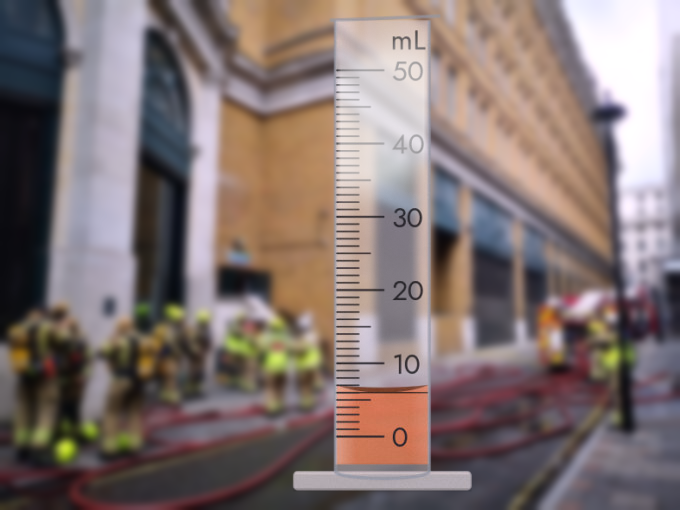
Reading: **6** mL
